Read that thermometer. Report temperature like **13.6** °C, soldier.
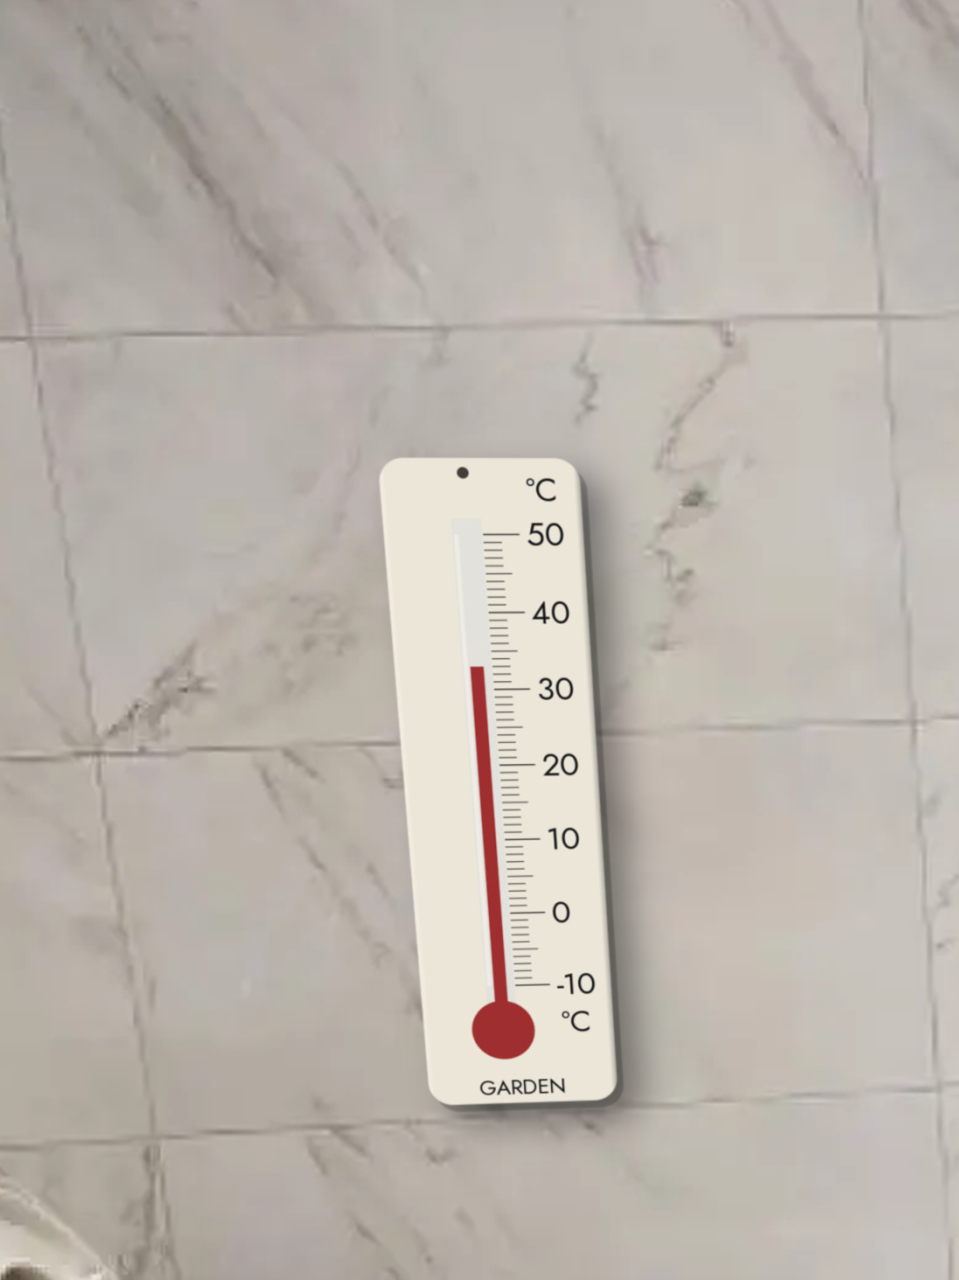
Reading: **33** °C
